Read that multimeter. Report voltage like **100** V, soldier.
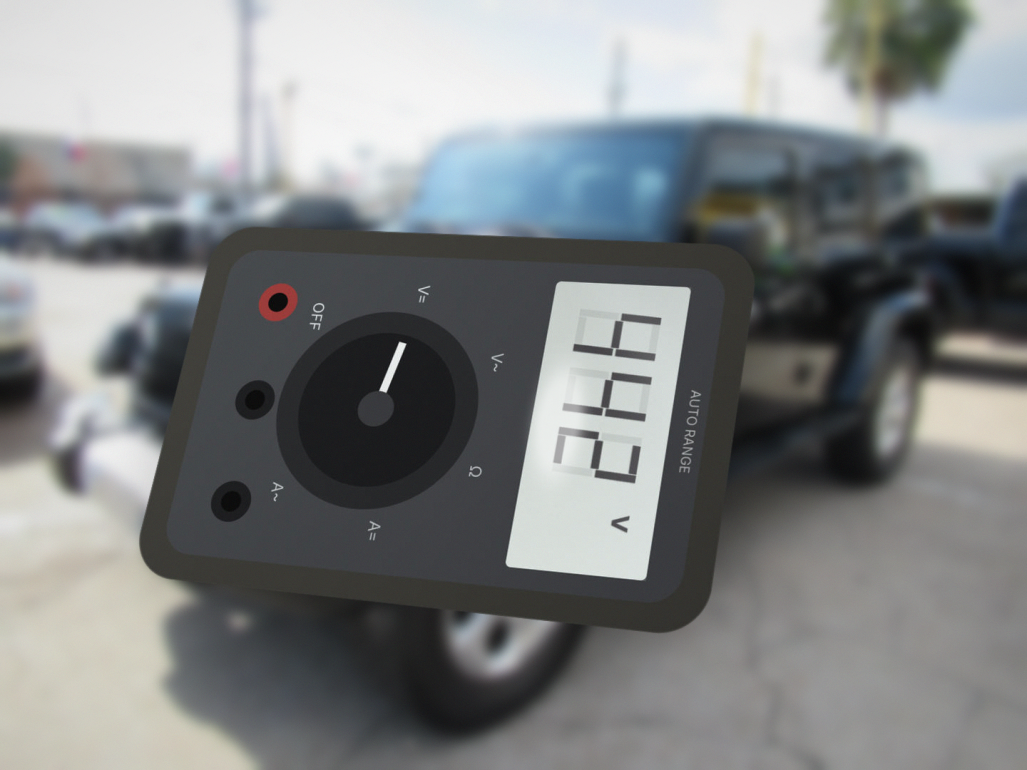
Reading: **442** V
